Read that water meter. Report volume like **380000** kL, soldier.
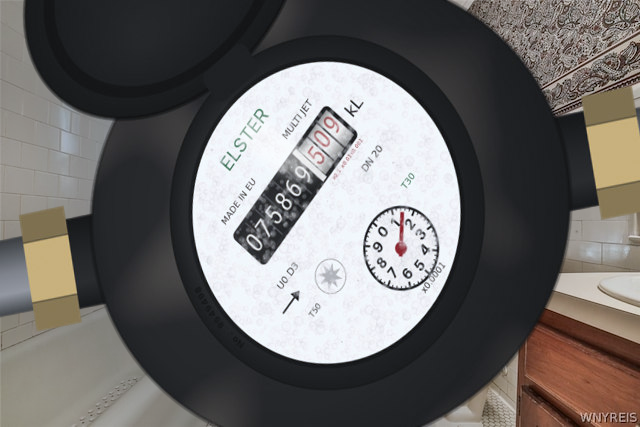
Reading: **75869.5091** kL
